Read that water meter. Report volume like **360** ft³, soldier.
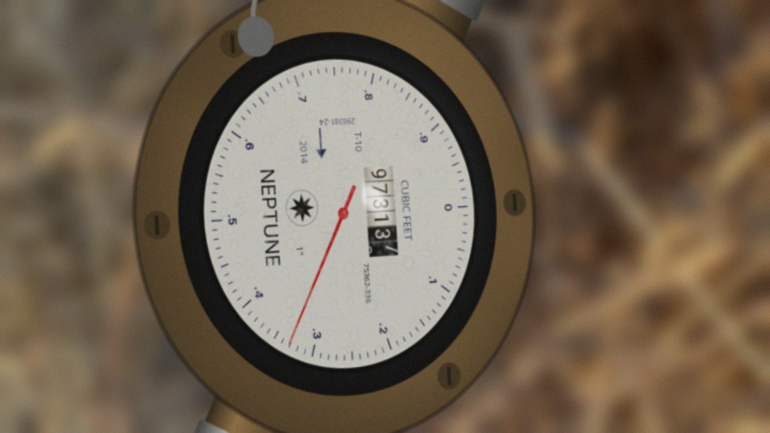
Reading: **973137.33** ft³
